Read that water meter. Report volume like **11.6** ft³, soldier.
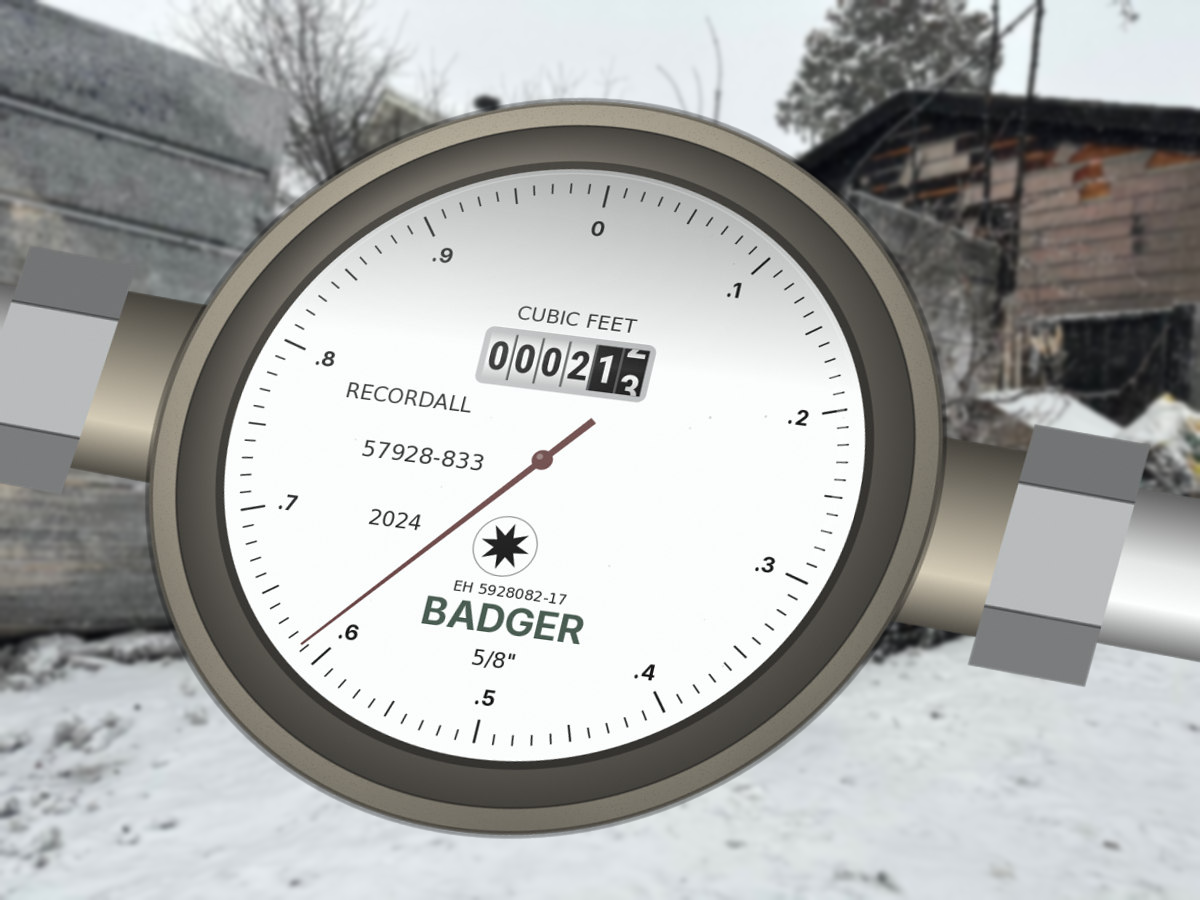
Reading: **212.61** ft³
